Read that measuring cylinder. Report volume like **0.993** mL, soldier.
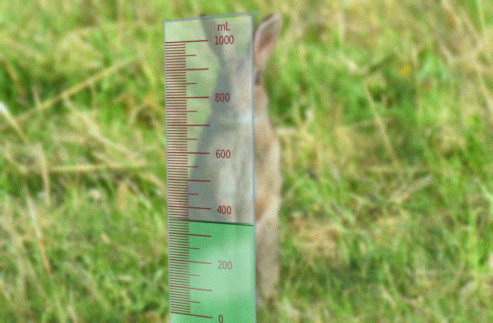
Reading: **350** mL
